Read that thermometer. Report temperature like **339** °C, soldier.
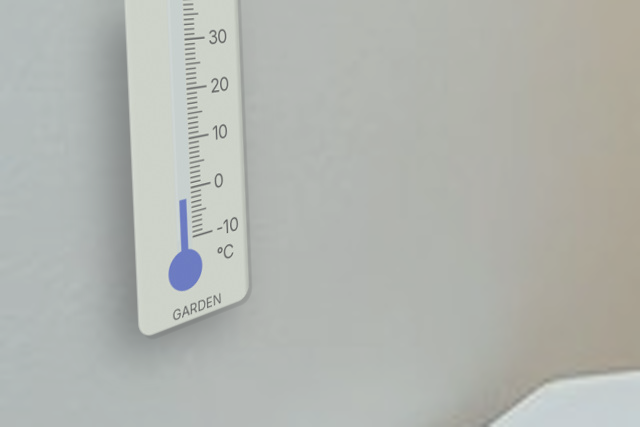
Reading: **-2** °C
